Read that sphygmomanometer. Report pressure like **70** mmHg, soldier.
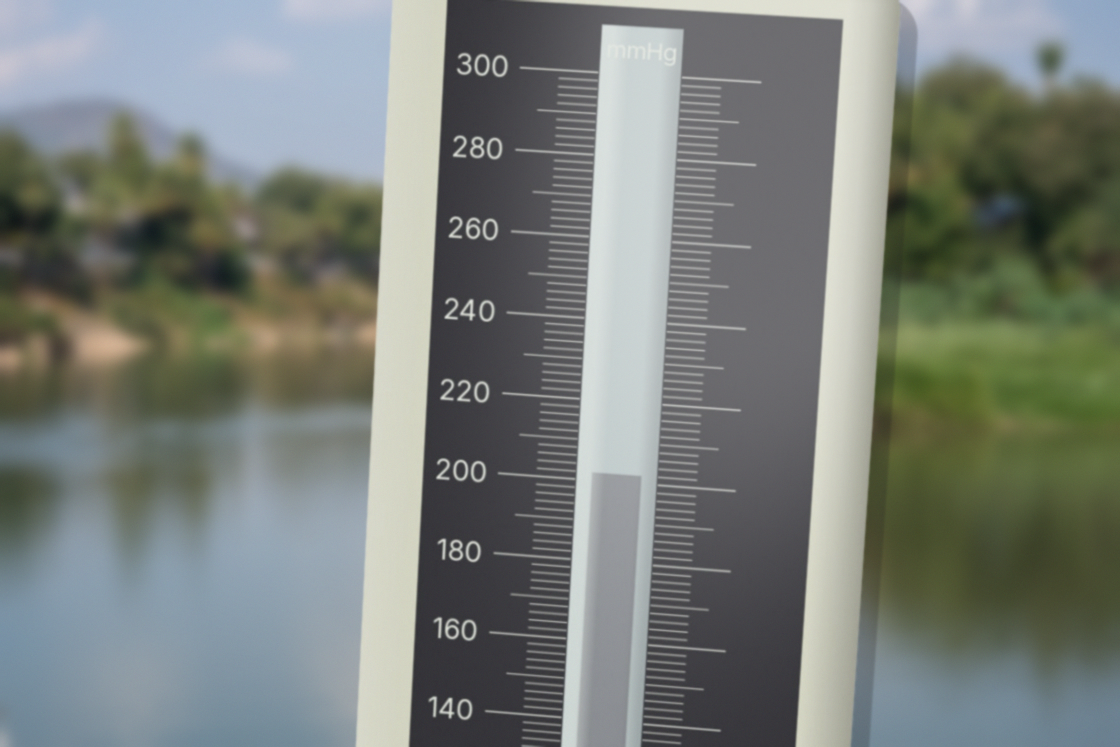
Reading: **202** mmHg
